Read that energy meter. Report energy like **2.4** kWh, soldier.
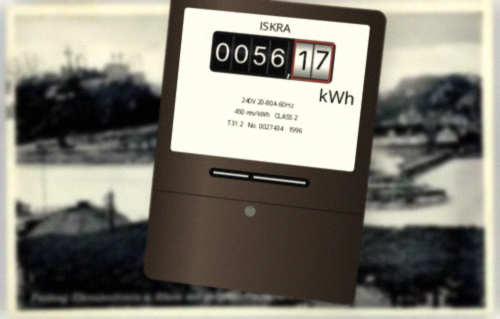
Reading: **56.17** kWh
